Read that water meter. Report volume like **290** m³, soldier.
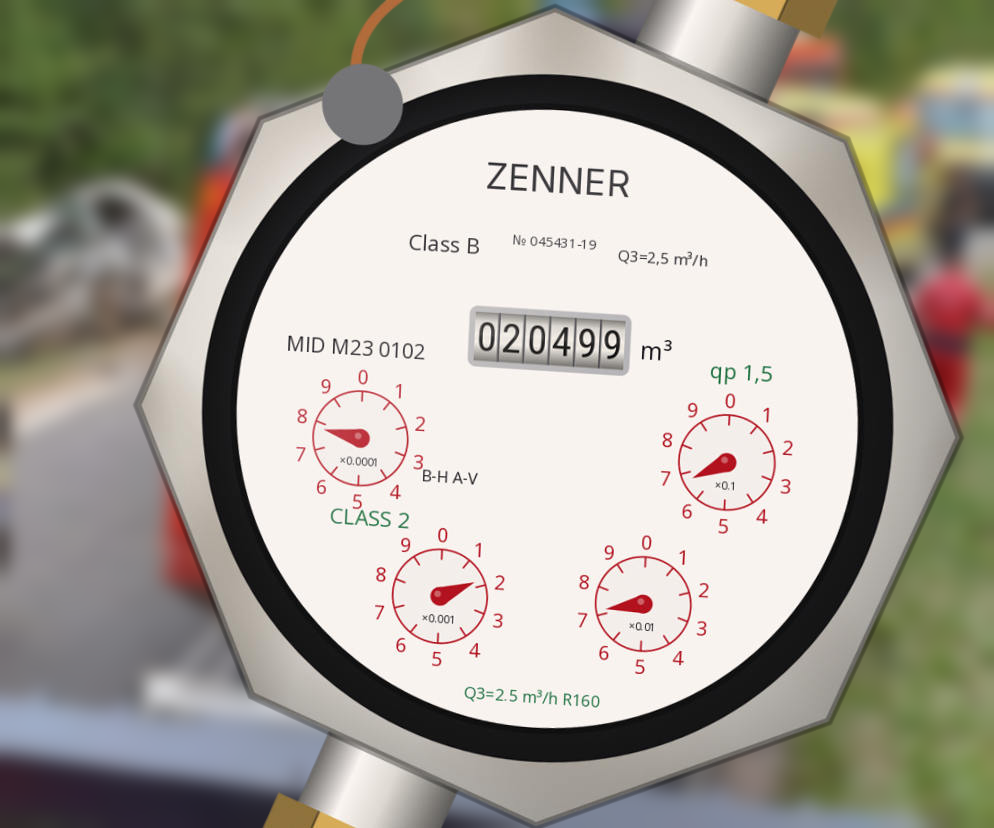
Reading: **20499.6717** m³
